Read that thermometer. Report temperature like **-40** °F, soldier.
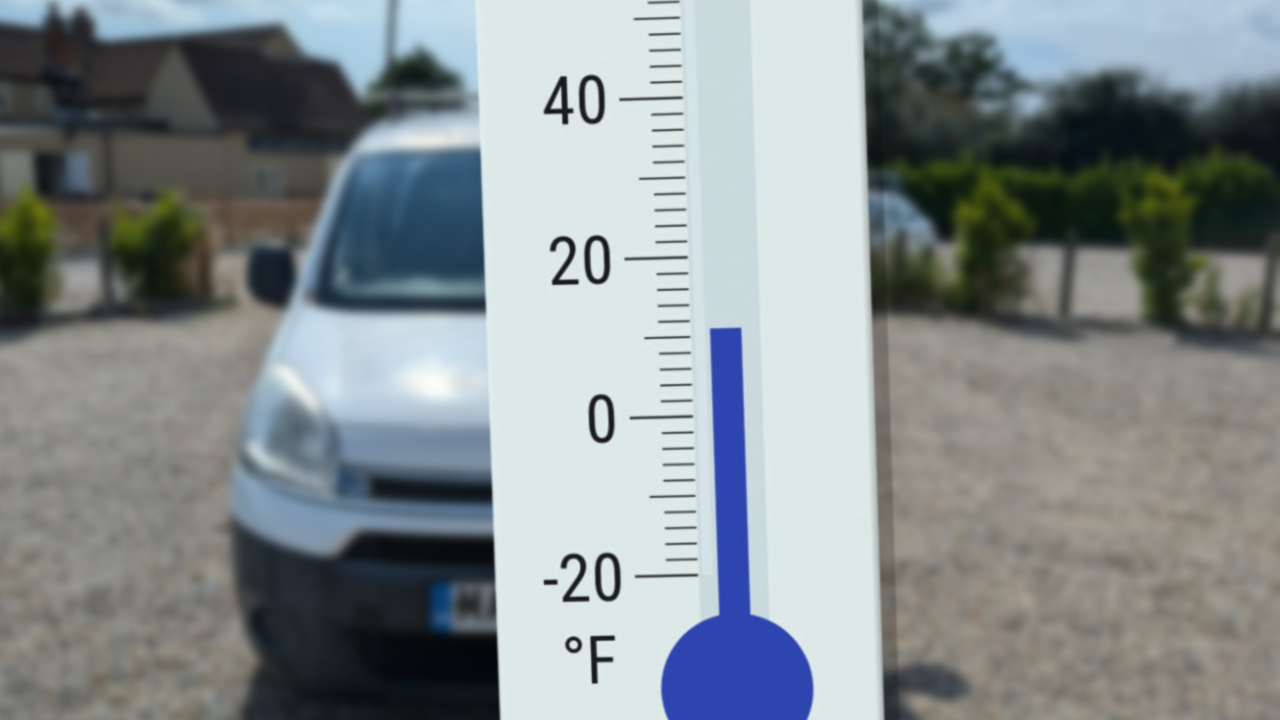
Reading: **11** °F
